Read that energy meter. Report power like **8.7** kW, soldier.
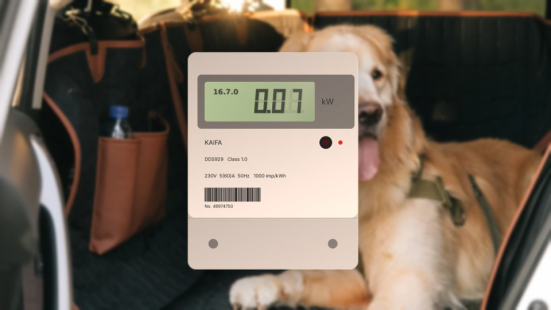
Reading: **0.07** kW
